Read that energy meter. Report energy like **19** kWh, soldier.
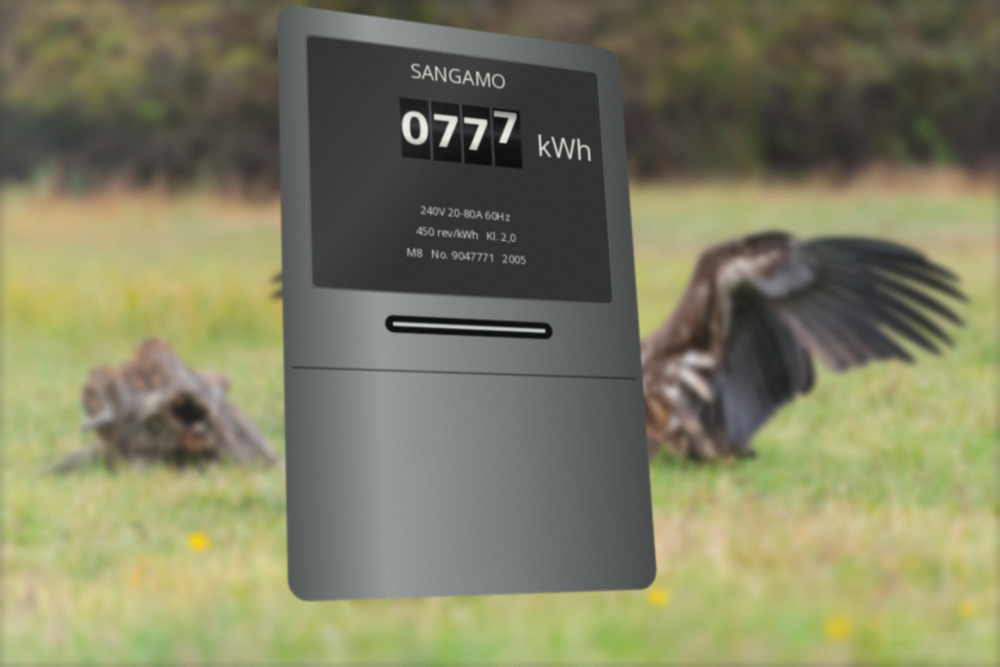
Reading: **777** kWh
